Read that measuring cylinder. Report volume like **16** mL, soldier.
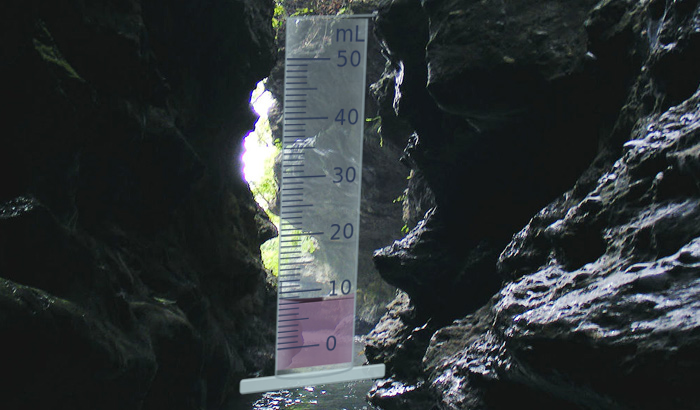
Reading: **8** mL
